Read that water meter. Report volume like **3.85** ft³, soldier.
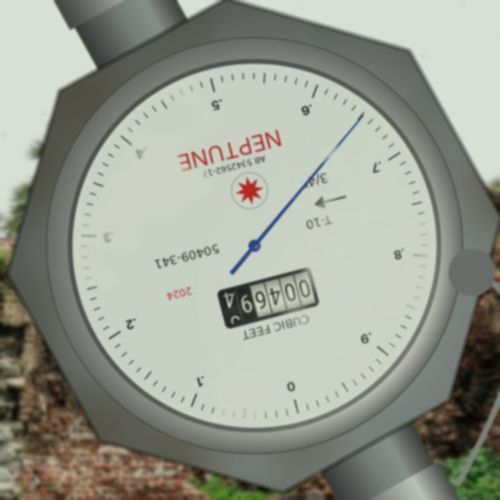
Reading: **4693.65** ft³
